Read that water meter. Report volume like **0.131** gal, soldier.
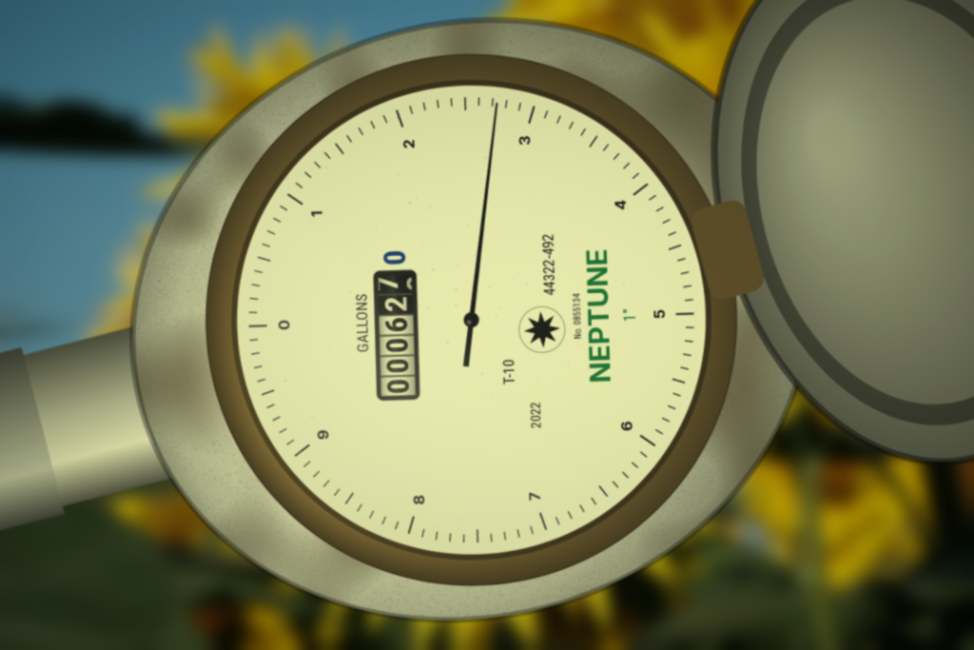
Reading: **6272.7** gal
